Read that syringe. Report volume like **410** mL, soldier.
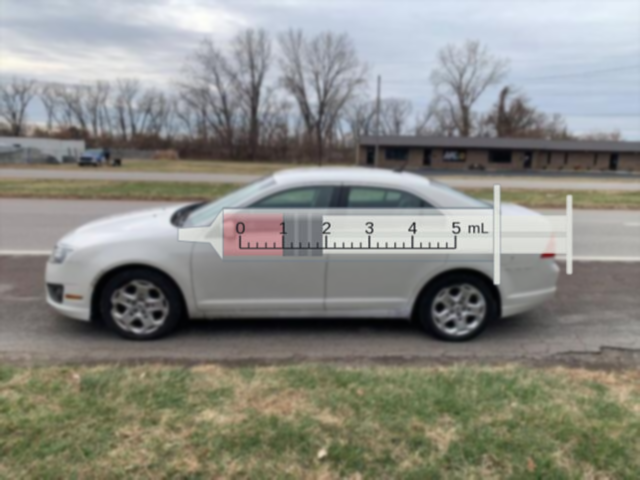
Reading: **1** mL
